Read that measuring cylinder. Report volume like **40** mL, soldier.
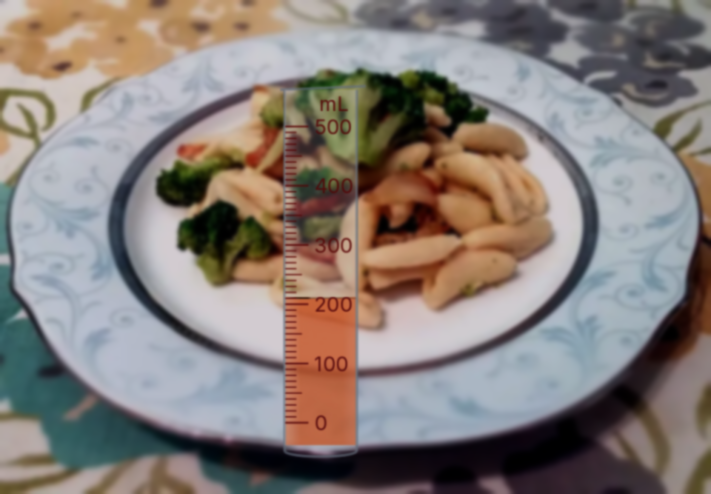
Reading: **210** mL
